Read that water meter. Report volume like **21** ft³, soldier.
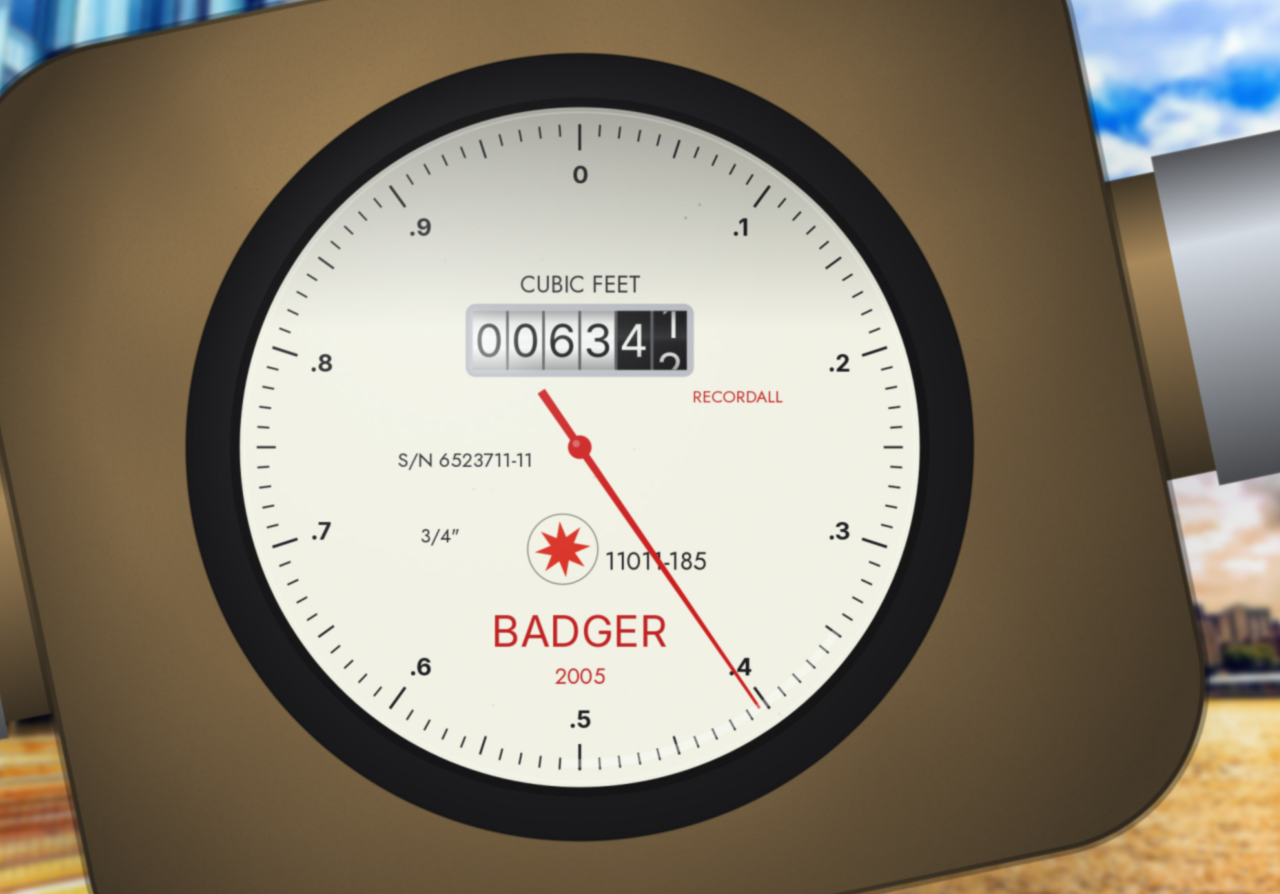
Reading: **6341.40** ft³
